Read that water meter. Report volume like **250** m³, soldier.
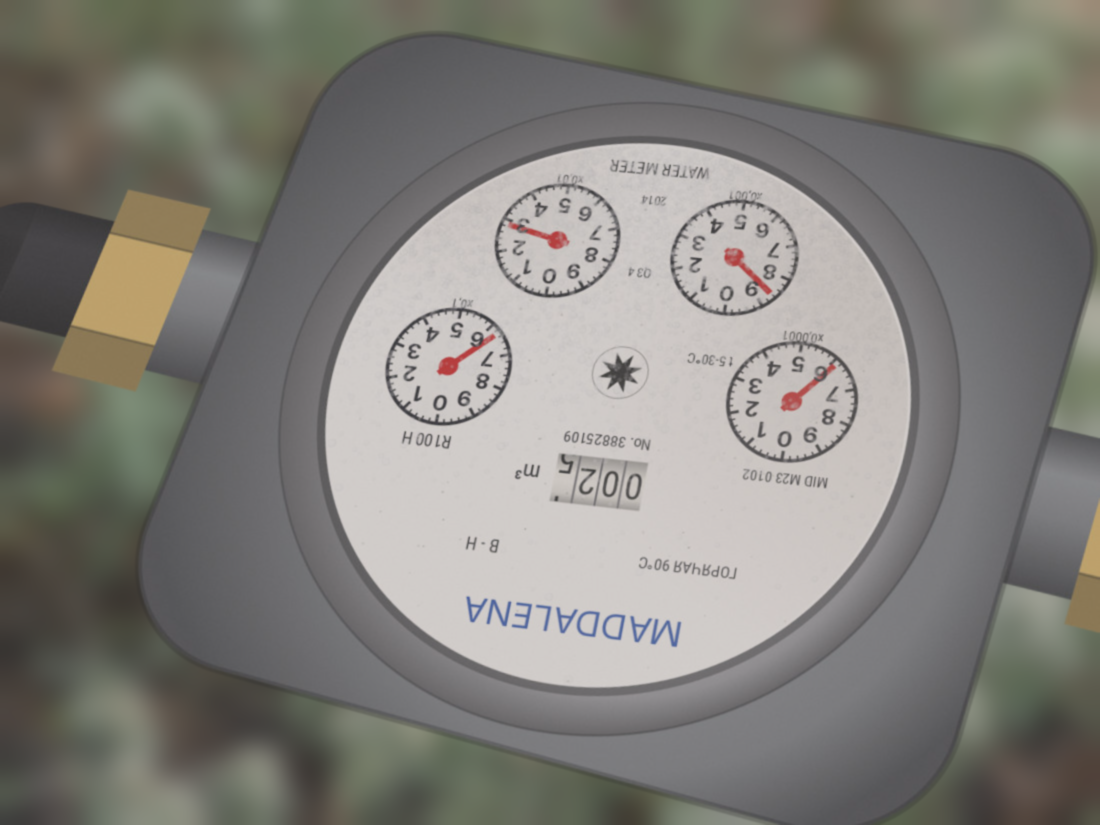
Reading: **24.6286** m³
